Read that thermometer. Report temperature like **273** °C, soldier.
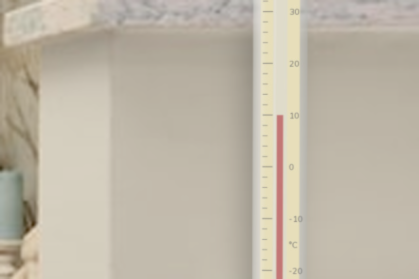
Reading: **10** °C
